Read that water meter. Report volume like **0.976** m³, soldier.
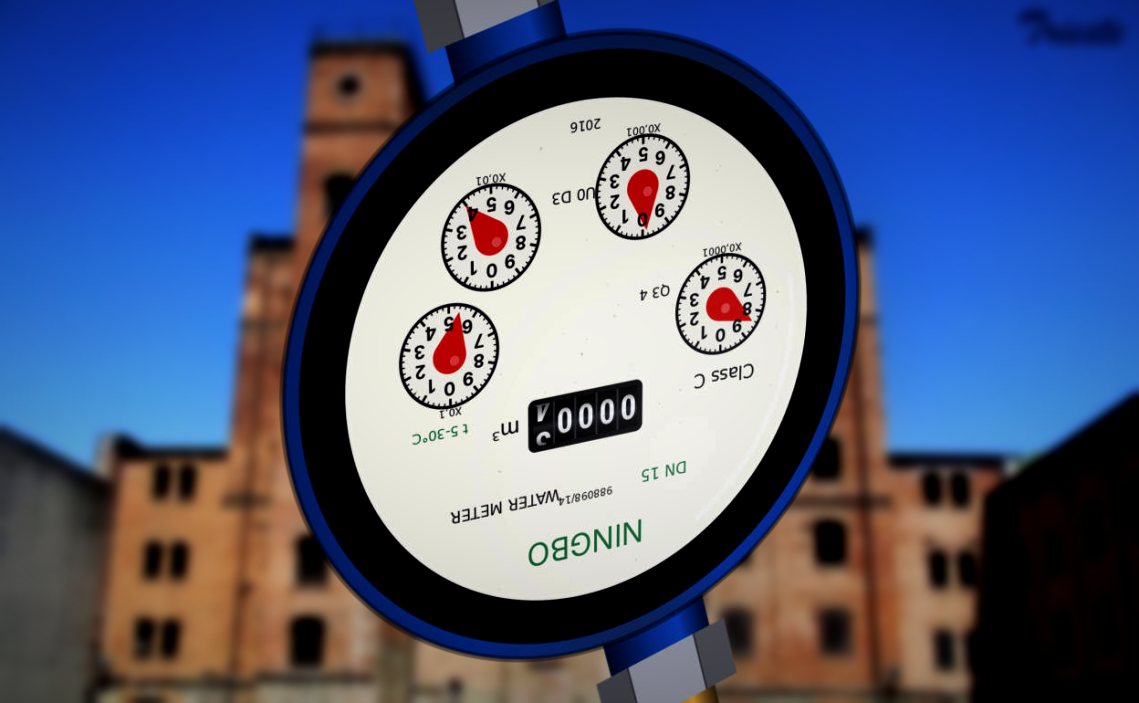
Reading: **3.5398** m³
